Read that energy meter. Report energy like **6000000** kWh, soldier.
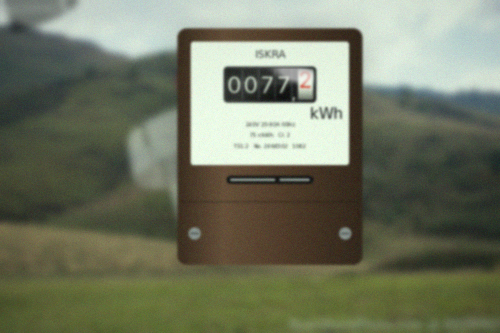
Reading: **77.2** kWh
